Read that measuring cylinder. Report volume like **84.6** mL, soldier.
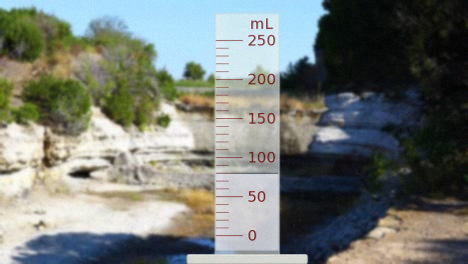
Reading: **80** mL
